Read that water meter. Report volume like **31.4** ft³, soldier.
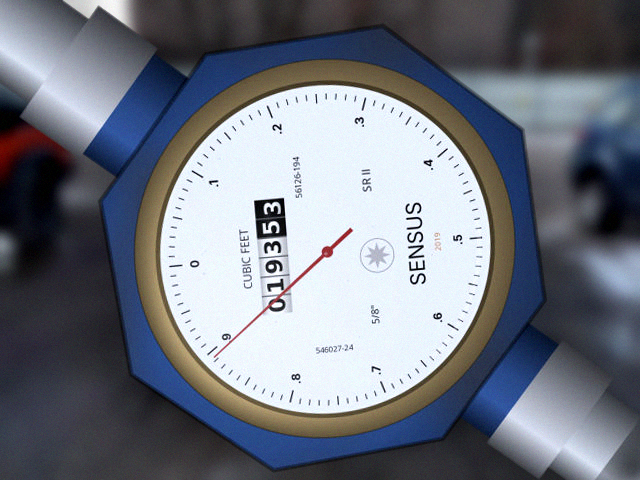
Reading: **19352.89** ft³
